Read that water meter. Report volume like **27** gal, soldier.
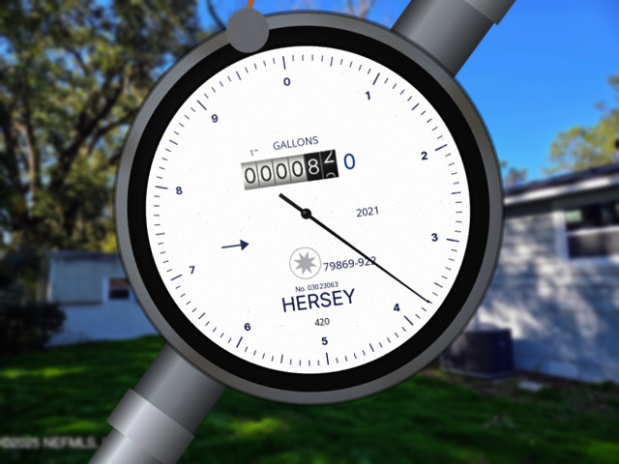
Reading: **823.7** gal
